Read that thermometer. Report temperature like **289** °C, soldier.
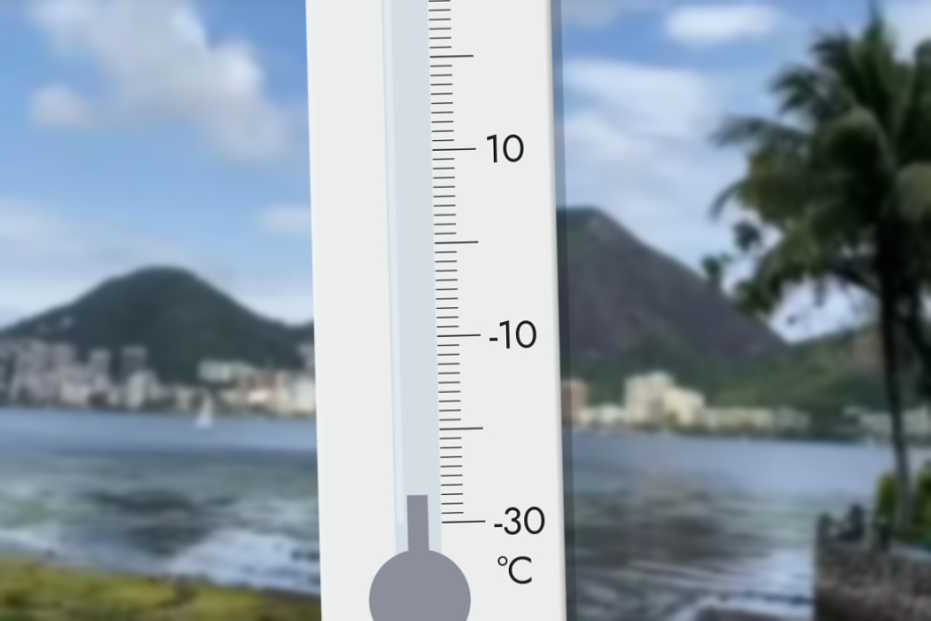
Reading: **-27** °C
